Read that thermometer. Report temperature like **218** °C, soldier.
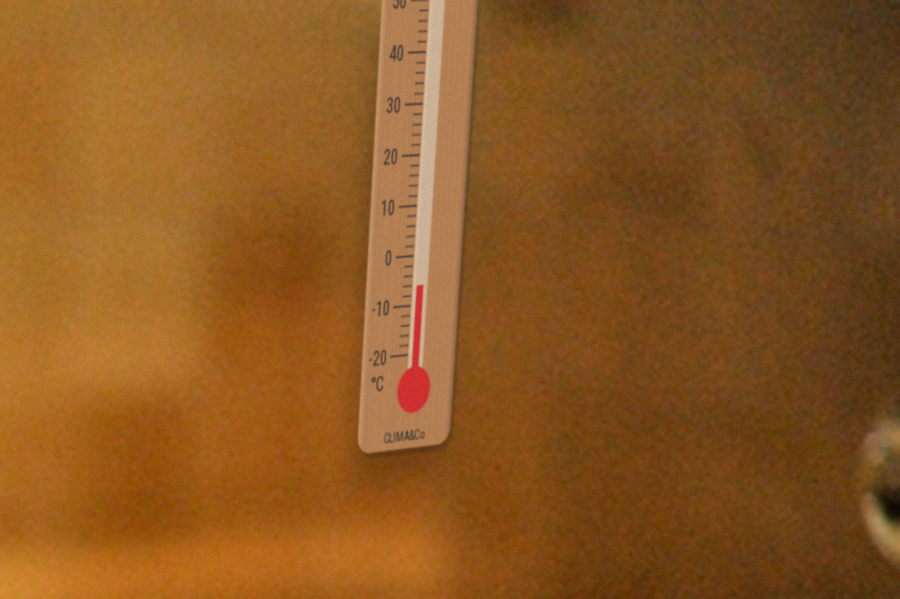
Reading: **-6** °C
